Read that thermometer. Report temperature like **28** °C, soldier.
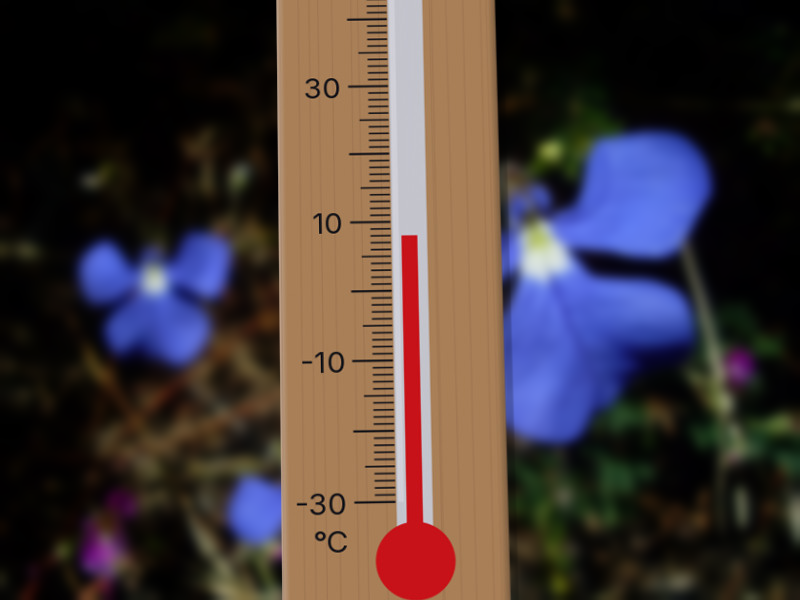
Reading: **8** °C
